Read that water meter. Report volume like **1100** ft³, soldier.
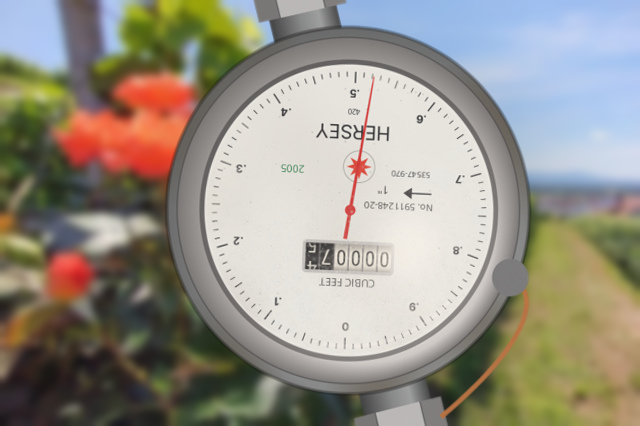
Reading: **74.52** ft³
